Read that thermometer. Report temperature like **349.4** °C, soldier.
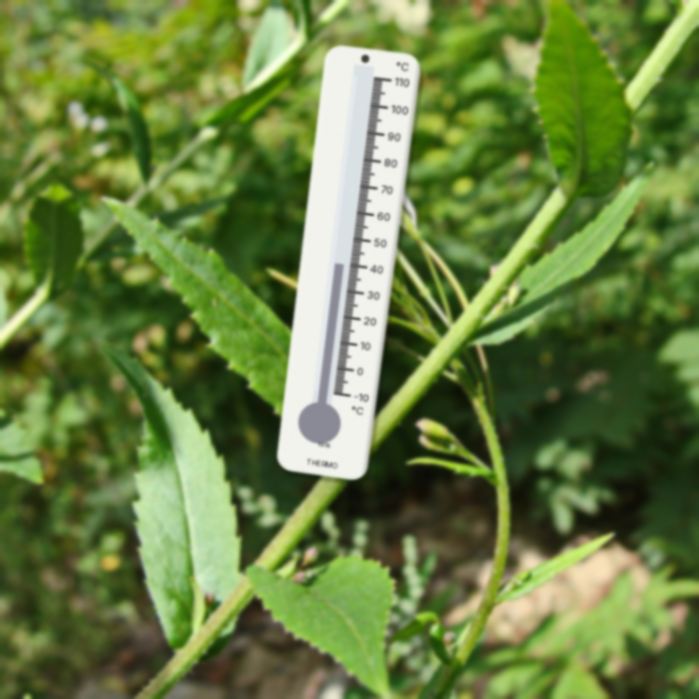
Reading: **40** °C
